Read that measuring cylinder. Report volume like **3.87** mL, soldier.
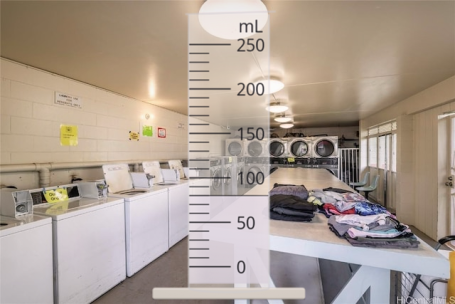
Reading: **80** mL
